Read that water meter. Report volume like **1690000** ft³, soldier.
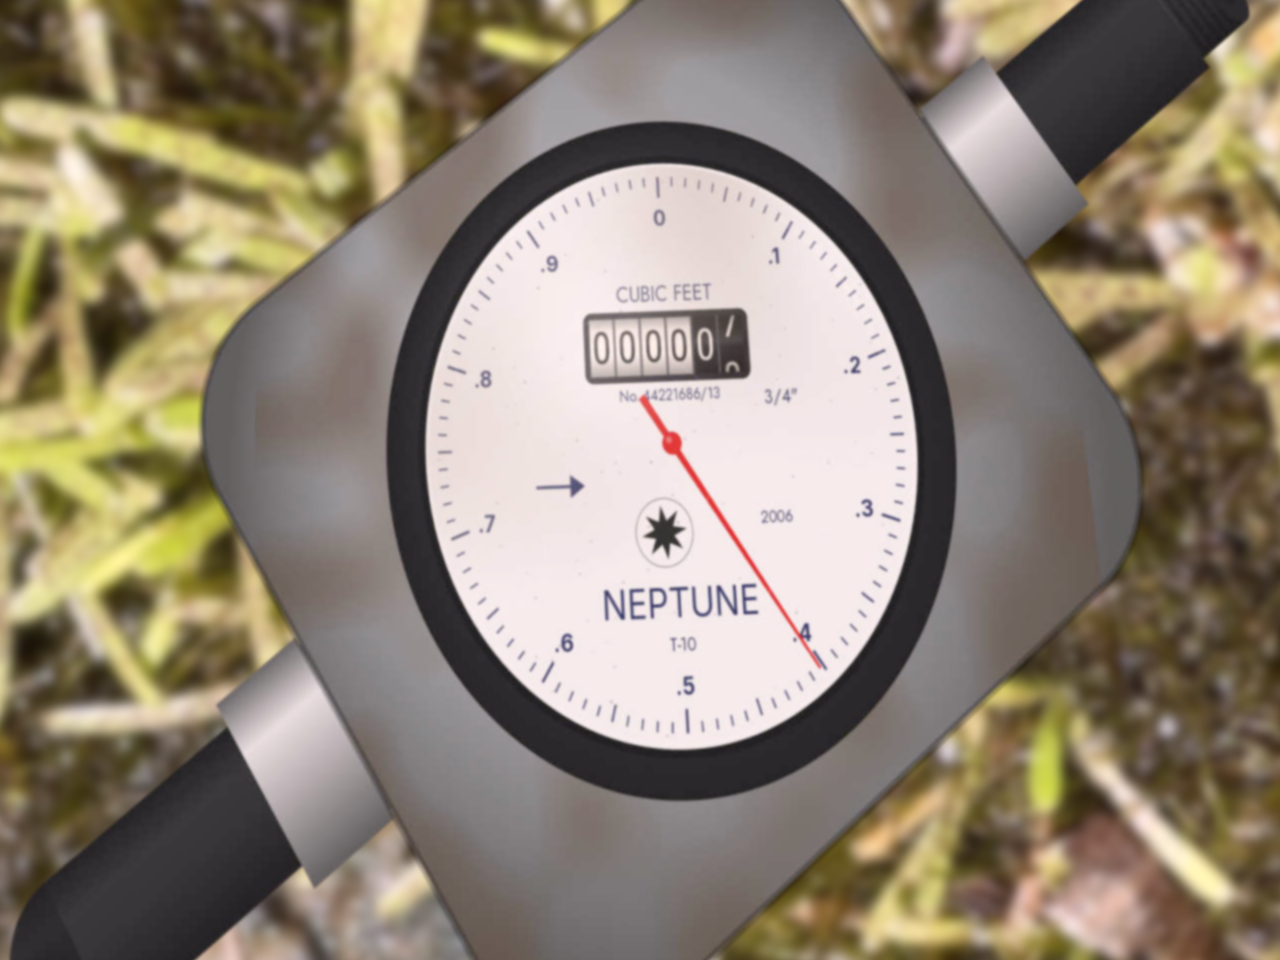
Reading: **7.40** ft³
